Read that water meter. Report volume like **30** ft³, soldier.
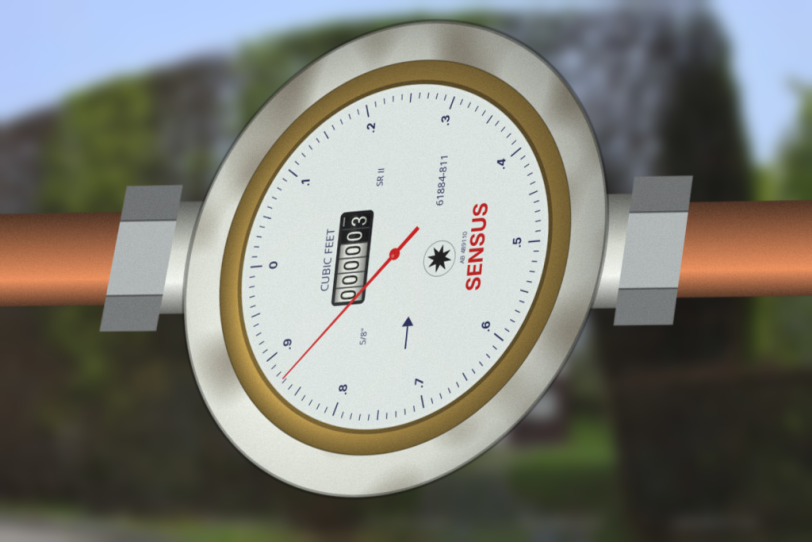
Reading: **2.87** ft³
